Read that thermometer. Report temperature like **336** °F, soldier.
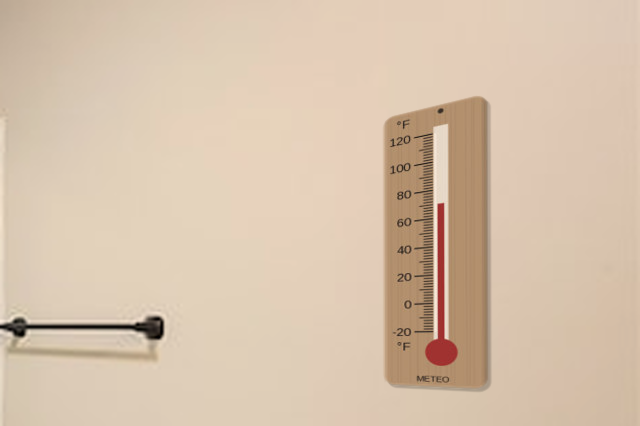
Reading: **70** °F
